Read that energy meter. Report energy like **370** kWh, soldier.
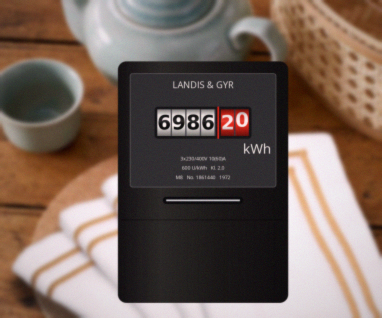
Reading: **6986.20** kWh
